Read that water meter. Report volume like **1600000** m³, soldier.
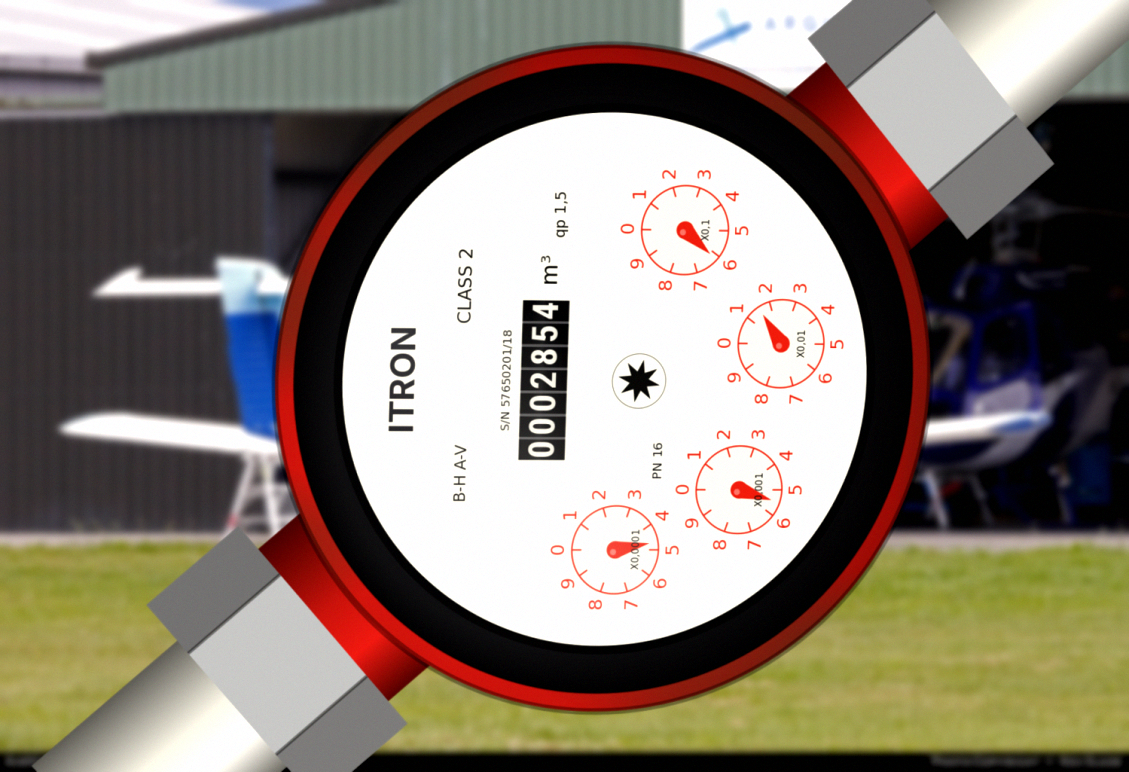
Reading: **2854.6154** m³
